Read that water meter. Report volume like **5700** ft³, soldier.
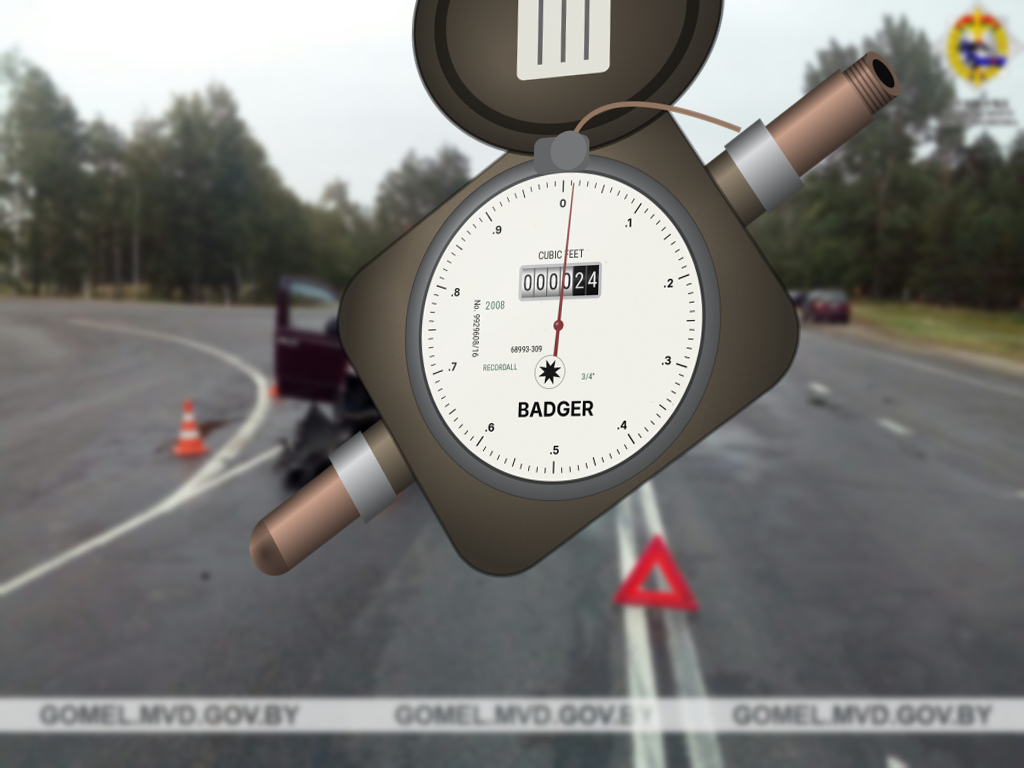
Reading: **24.01** ft³
